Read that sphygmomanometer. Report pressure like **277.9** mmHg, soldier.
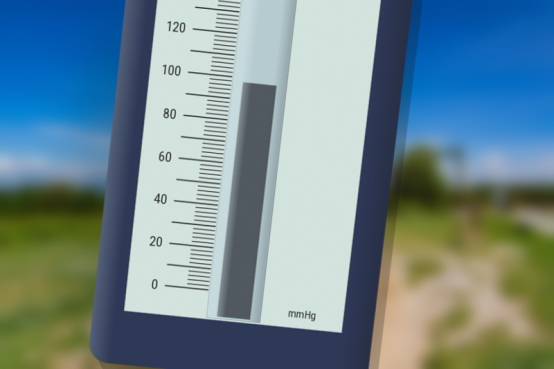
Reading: **98** mmHg
